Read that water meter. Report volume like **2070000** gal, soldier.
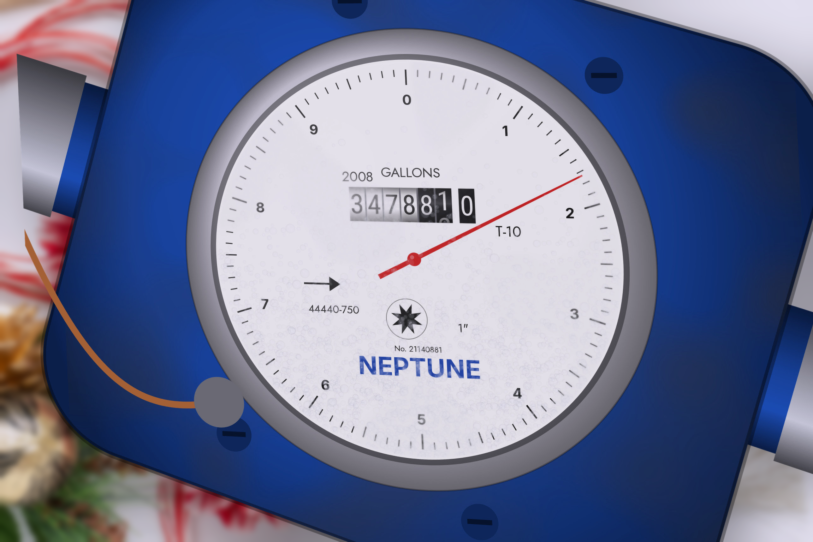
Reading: **3478811.7** gal
